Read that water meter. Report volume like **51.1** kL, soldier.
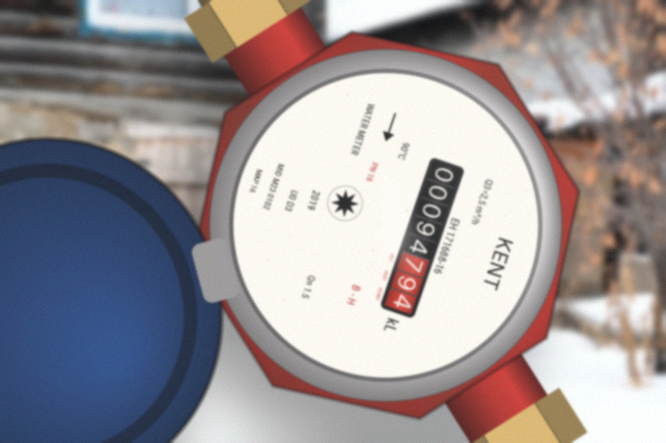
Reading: **94.794** kL
